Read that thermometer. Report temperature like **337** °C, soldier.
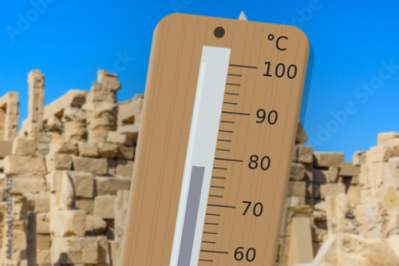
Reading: **78** °C
